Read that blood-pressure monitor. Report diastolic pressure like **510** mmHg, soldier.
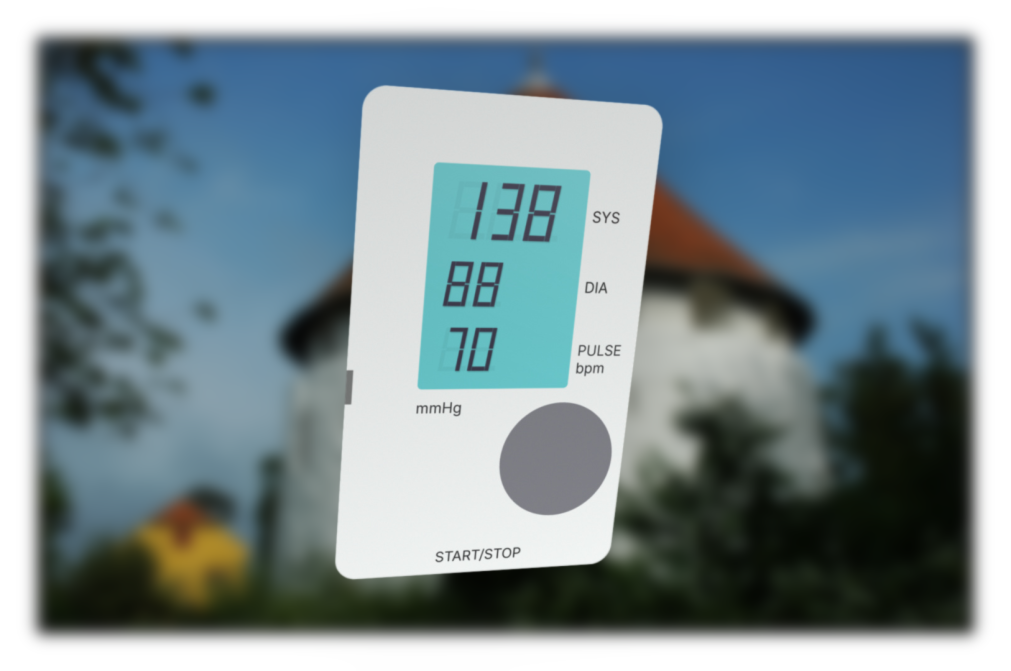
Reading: **88** mmHg
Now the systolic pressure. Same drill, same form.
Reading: **138** mmHg
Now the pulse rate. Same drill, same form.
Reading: **70** bpm
